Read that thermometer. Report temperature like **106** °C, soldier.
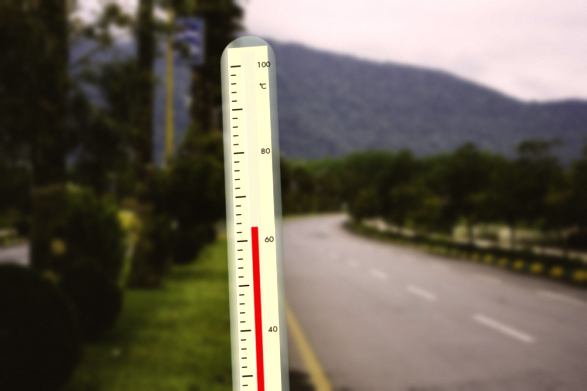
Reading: **63** °C
